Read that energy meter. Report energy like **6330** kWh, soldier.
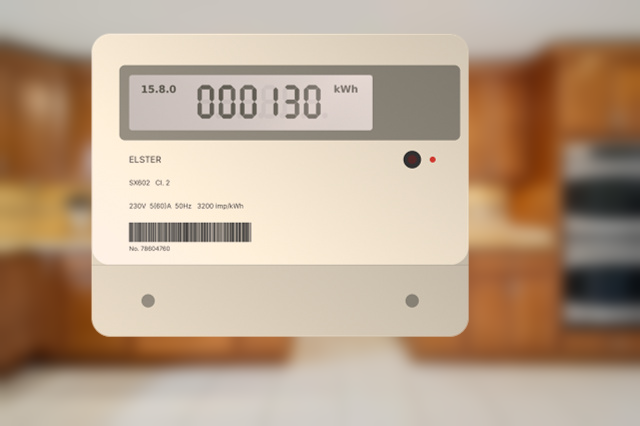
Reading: **130** kWh
